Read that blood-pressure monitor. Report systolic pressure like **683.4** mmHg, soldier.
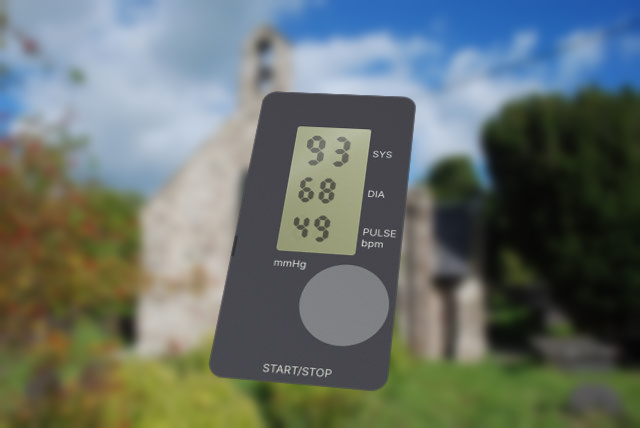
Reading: **93** mmHg
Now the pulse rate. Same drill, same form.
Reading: **49** bpm
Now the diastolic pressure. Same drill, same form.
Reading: **68** mmHg
